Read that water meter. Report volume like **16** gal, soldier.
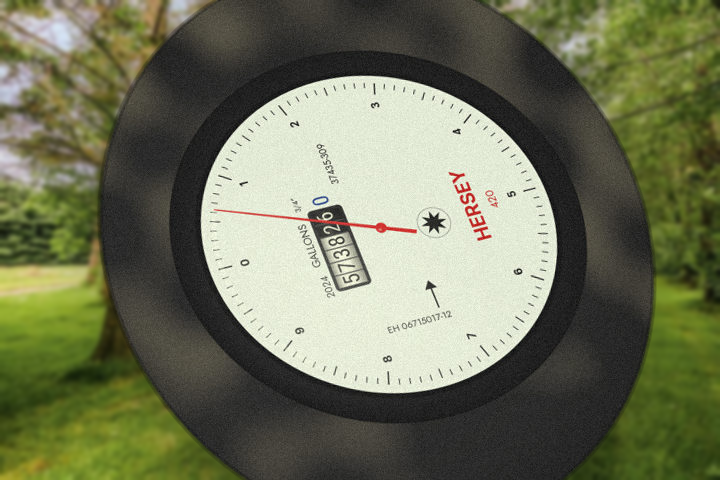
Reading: **5738260.6** gal
